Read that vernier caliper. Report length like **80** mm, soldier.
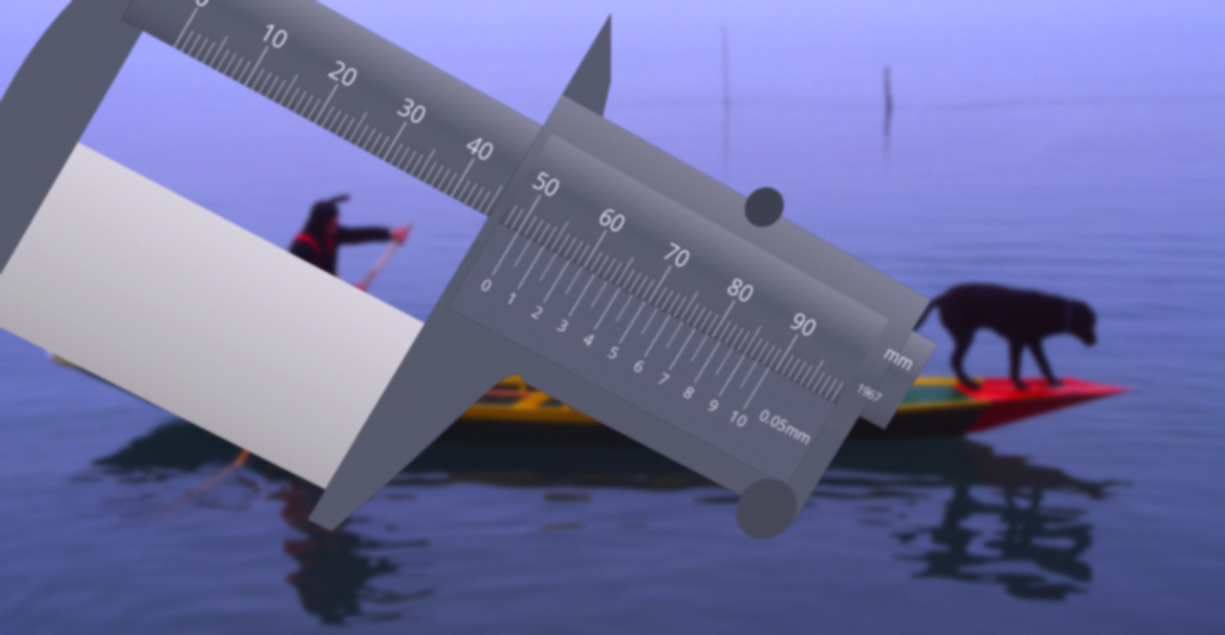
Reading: **50.0** mm
